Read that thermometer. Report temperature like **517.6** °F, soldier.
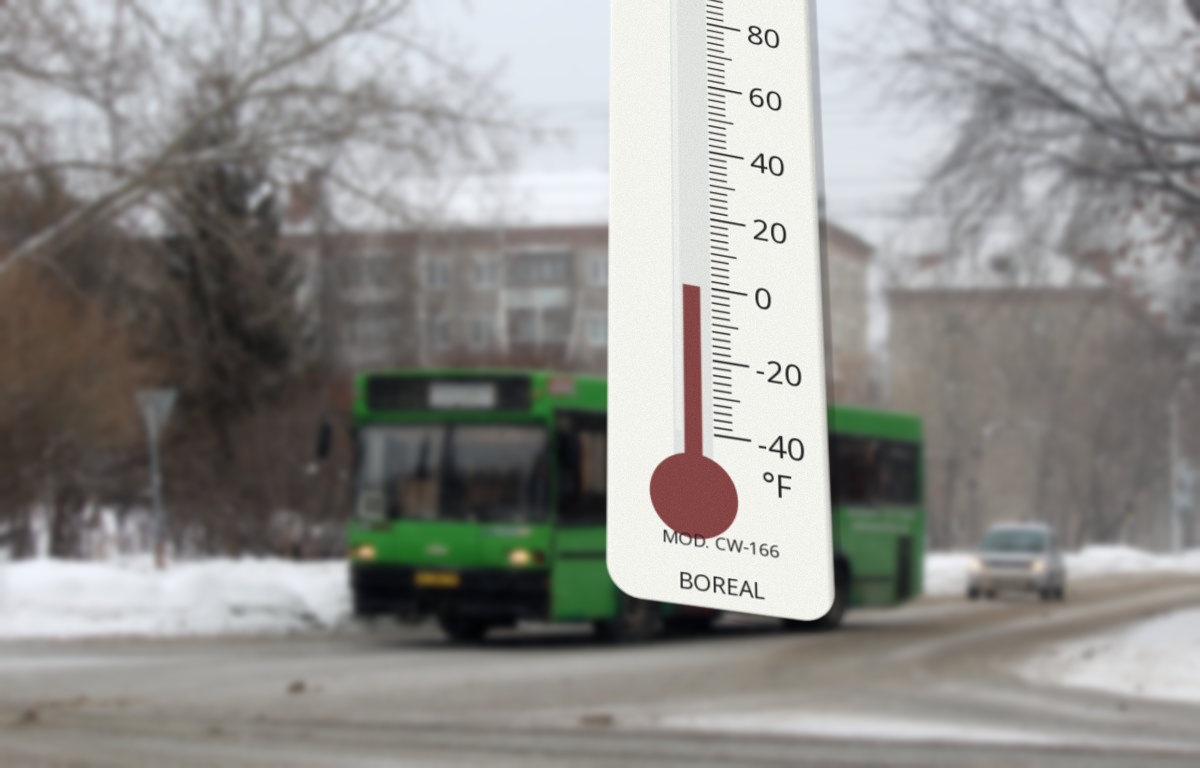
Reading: **0** °F
